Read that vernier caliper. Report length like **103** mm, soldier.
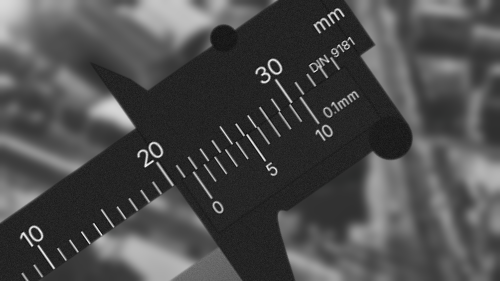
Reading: **21.7** mm
